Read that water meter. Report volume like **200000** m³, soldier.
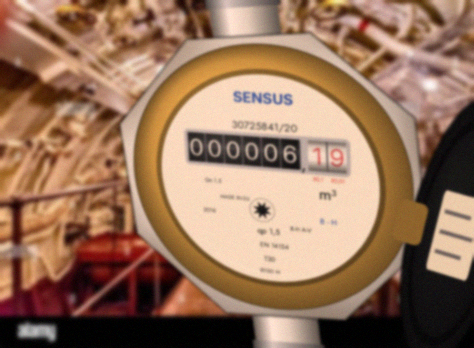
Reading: **6.19** m³
